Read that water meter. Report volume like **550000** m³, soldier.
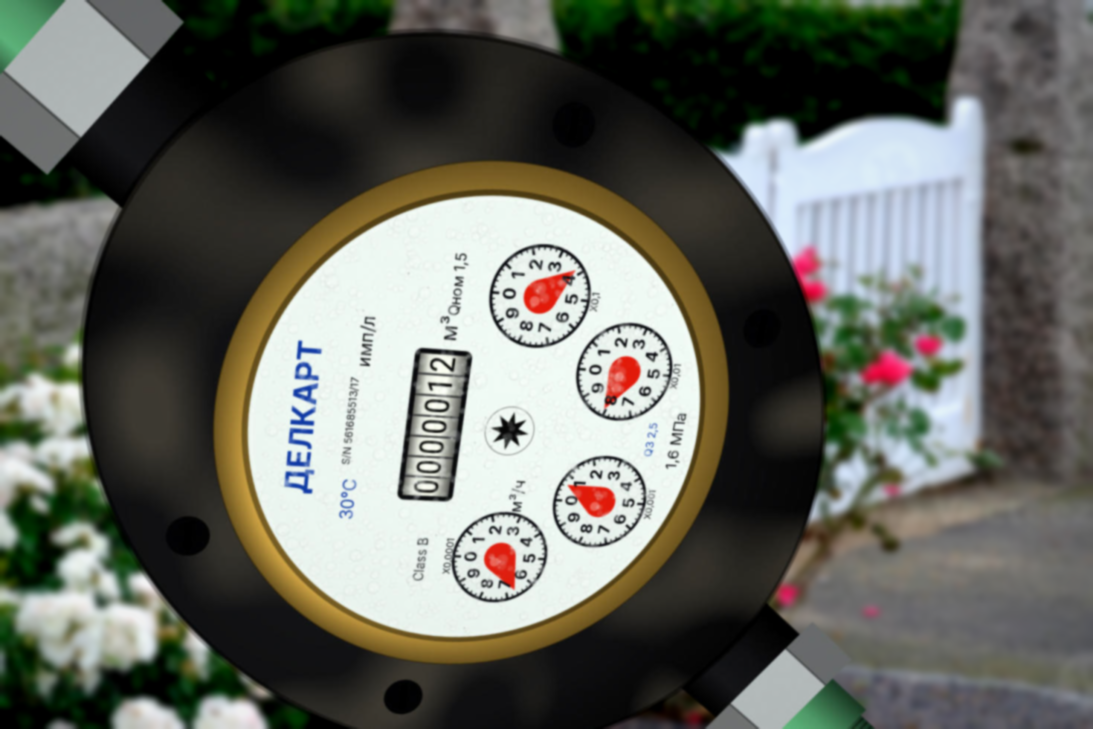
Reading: **12.3806** m³
